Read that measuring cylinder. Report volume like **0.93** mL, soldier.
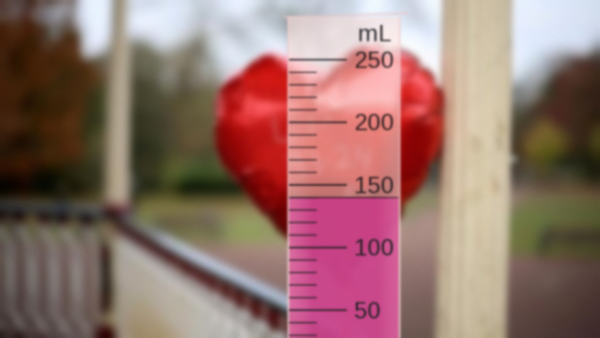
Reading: **140** mL
